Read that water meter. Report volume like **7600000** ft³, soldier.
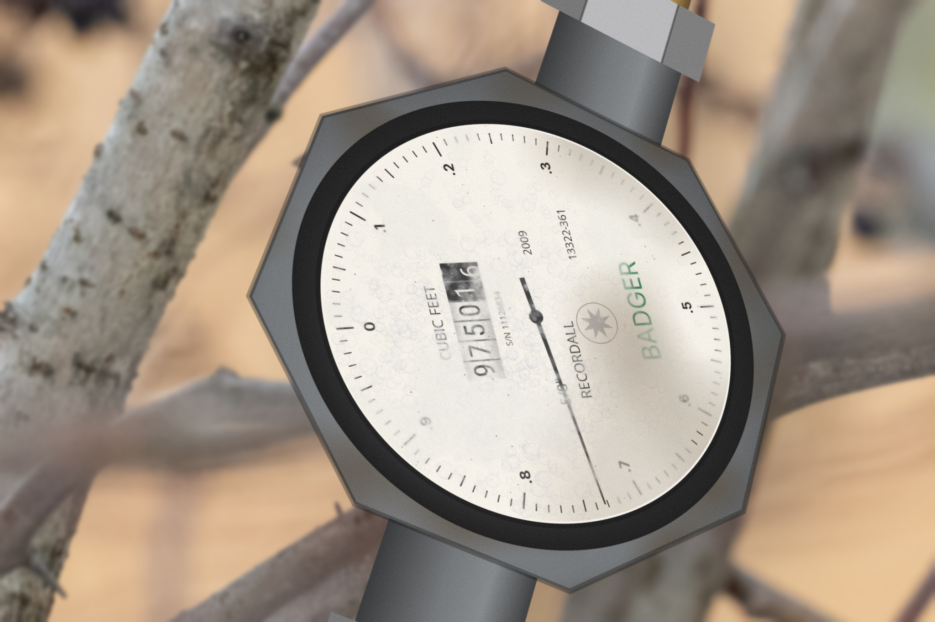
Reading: **975015.73** ft³
